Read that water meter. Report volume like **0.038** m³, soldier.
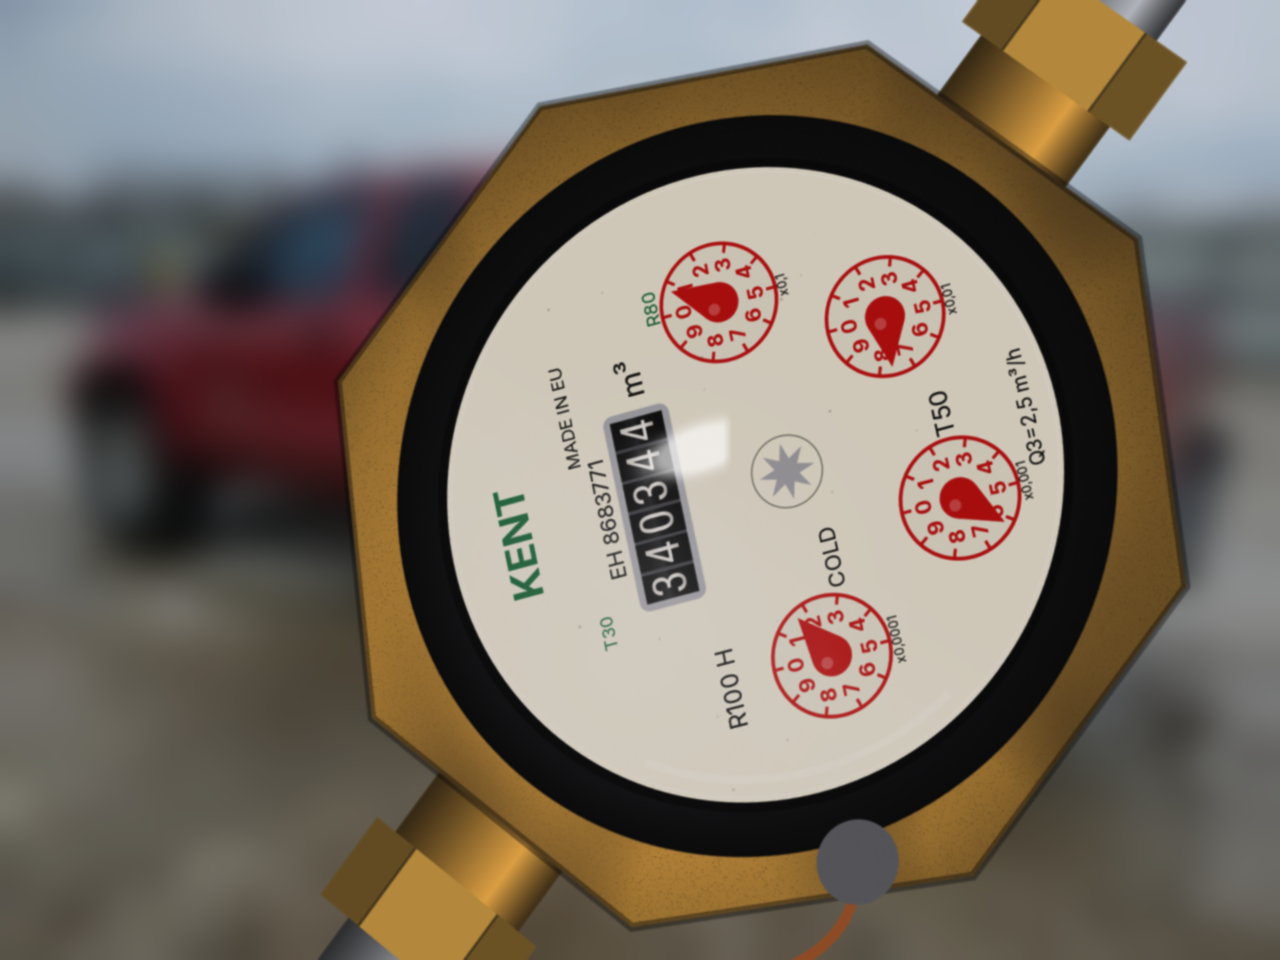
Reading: **340344.0761** m³
